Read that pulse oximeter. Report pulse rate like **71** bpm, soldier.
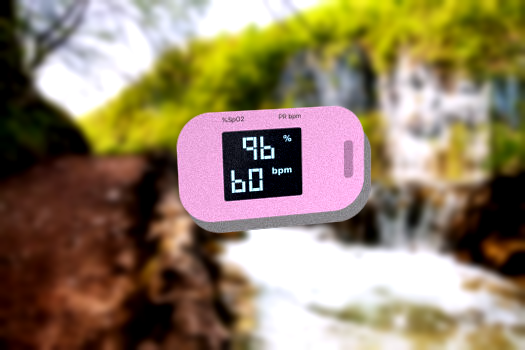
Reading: **60** bpm
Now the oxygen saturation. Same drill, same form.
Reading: **96** %
